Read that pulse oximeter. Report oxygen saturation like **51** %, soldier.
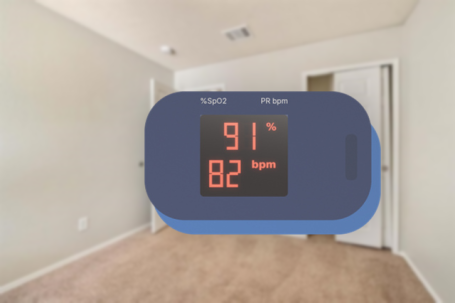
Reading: **91** %
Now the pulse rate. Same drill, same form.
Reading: **82** bpm
